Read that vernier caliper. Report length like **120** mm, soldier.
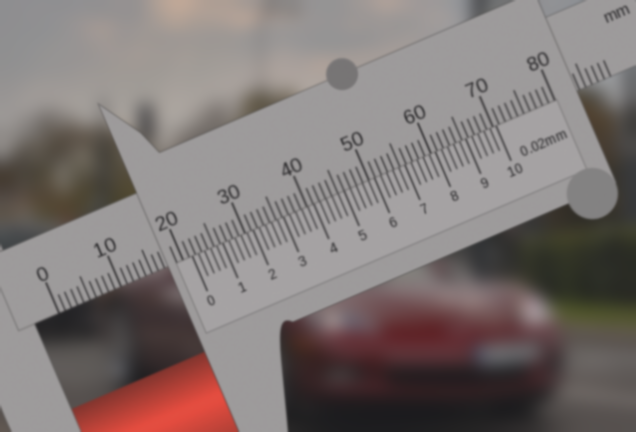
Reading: **21.5** mm
